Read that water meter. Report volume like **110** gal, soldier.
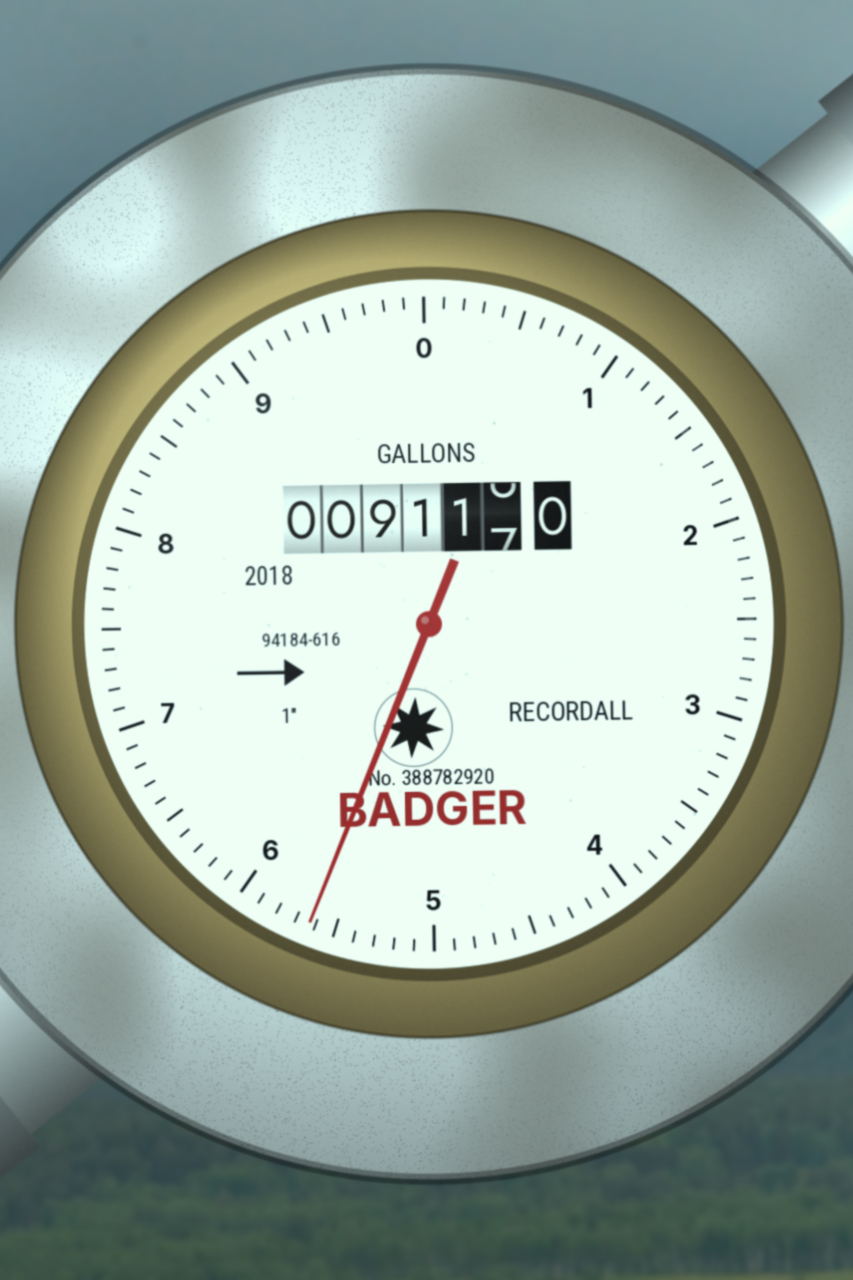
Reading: **91165.6** gal
